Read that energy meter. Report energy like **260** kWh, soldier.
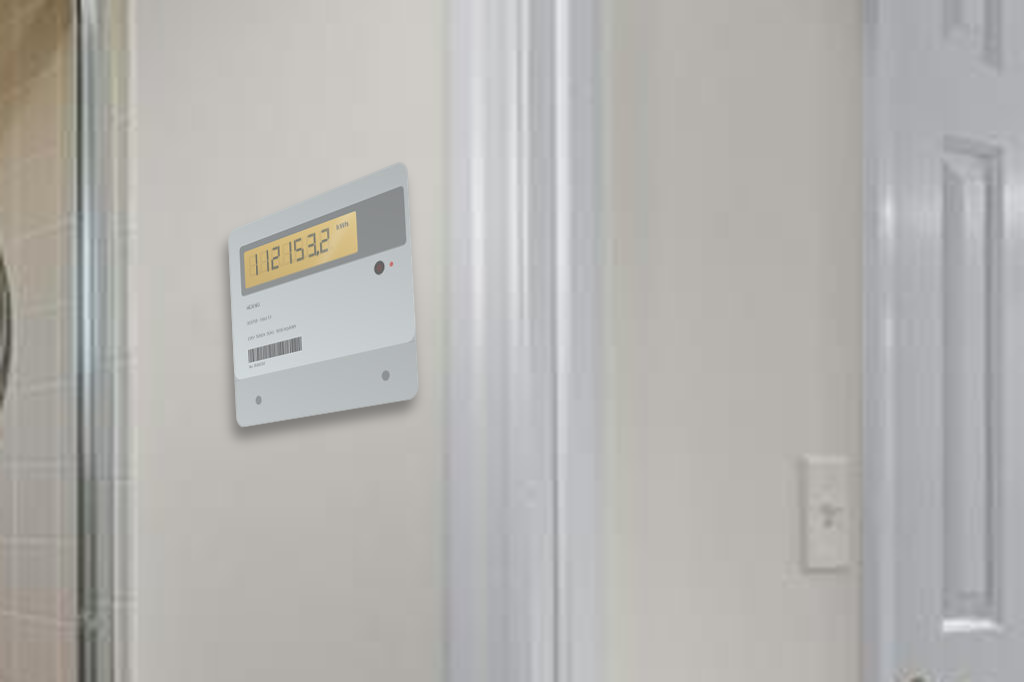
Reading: **112153.2** kWh
